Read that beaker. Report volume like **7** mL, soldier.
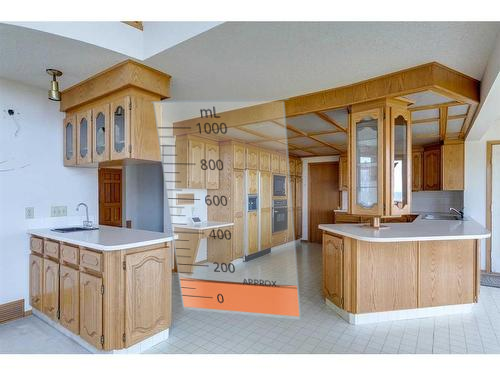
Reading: **100** mL
